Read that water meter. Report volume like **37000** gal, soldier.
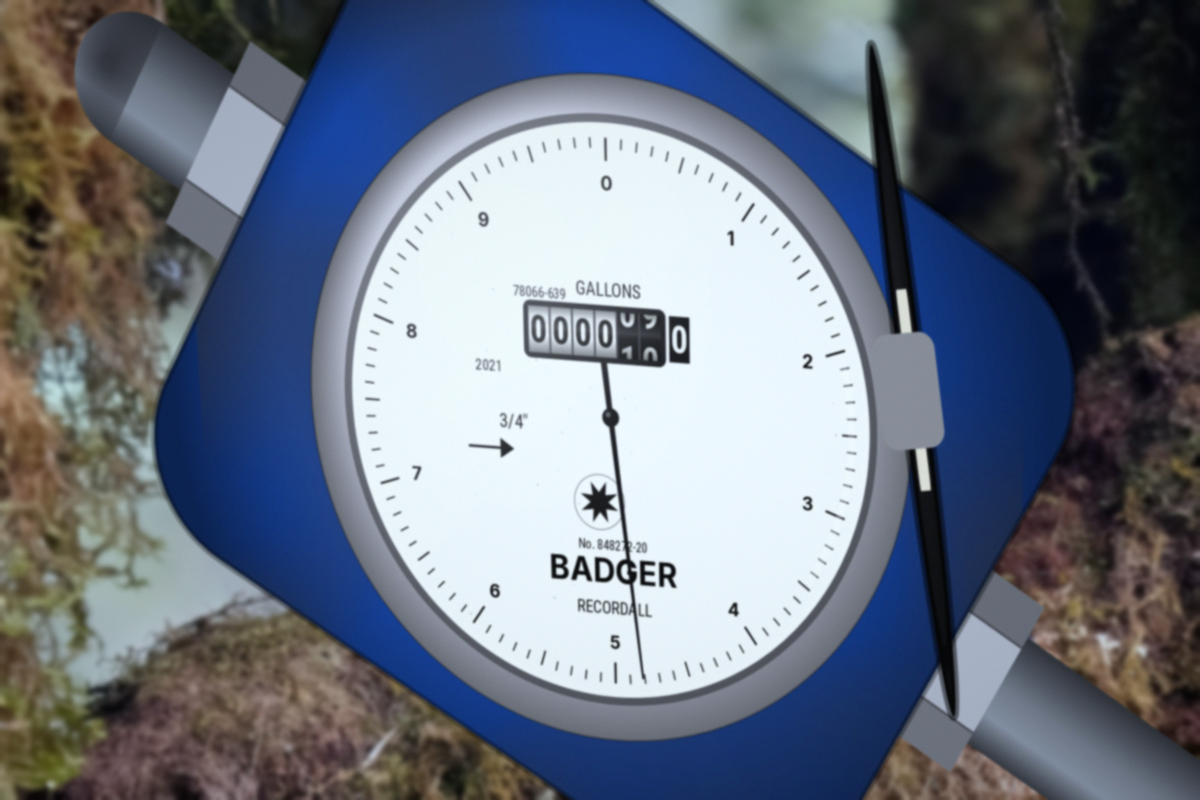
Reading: **94.8** gal
